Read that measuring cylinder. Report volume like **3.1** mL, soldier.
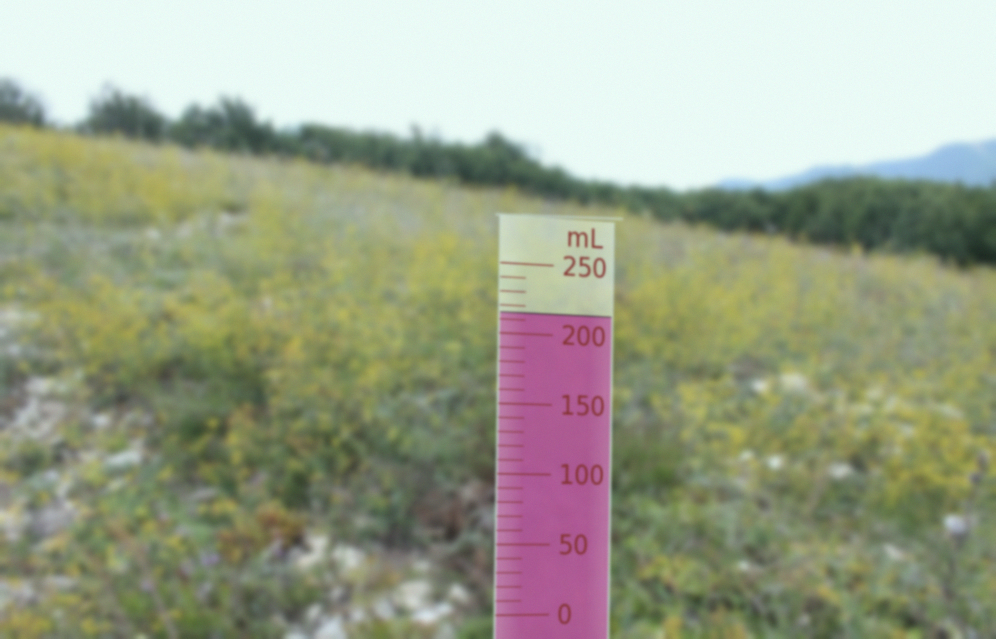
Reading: **215** mL
